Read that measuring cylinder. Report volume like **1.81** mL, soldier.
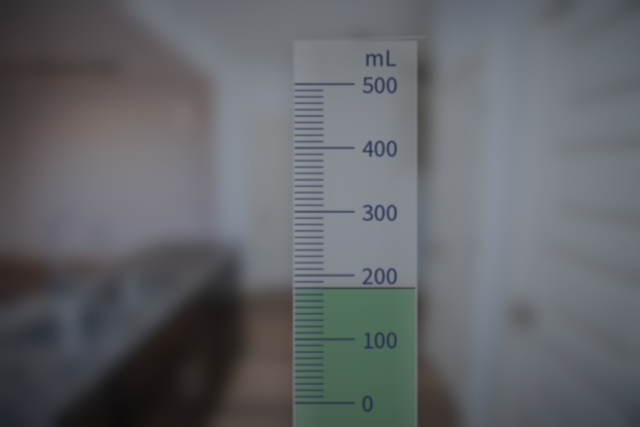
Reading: **180** mL
